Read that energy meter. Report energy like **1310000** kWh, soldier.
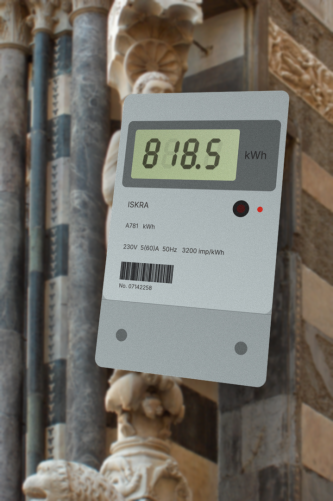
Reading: **818.5** kWh
